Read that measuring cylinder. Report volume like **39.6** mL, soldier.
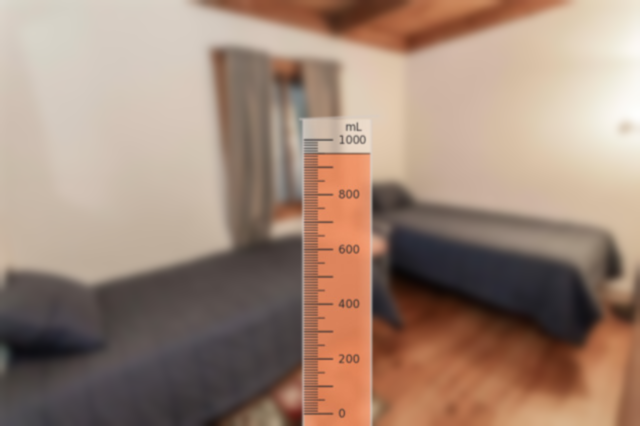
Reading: **950** mL
